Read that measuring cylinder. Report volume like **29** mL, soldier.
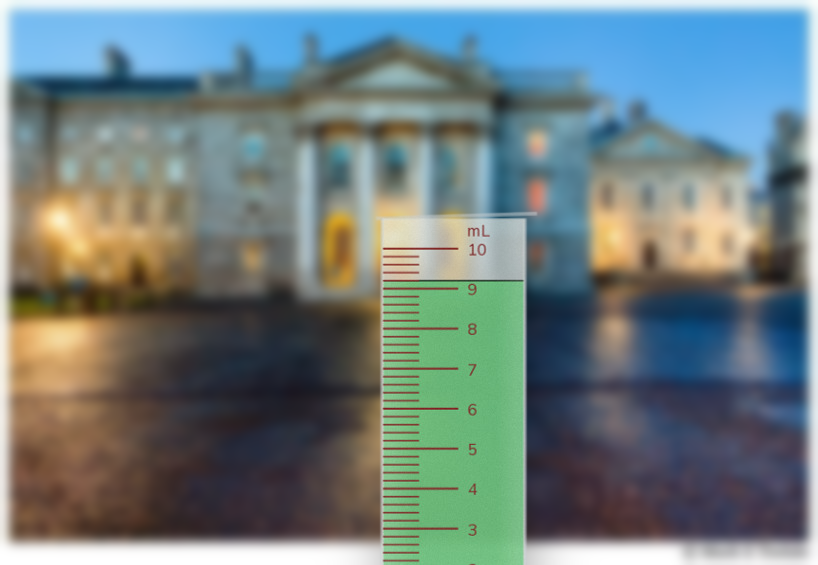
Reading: **9.2** mL
